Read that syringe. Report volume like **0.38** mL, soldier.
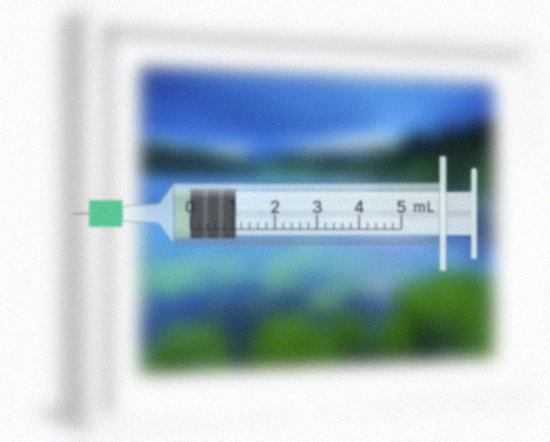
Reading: **0** mL
